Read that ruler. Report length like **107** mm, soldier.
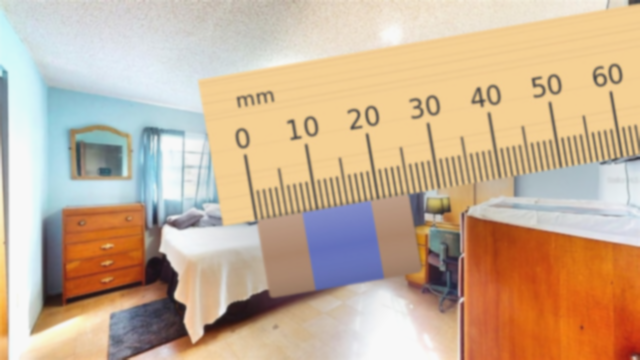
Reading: **25** mm
